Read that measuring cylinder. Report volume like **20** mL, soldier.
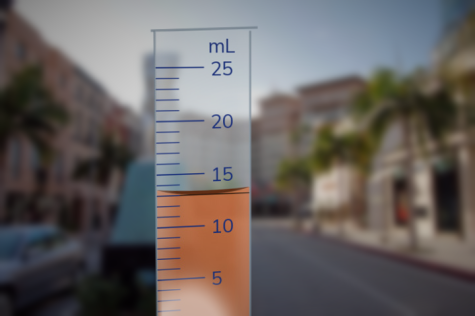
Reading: **13** mL
